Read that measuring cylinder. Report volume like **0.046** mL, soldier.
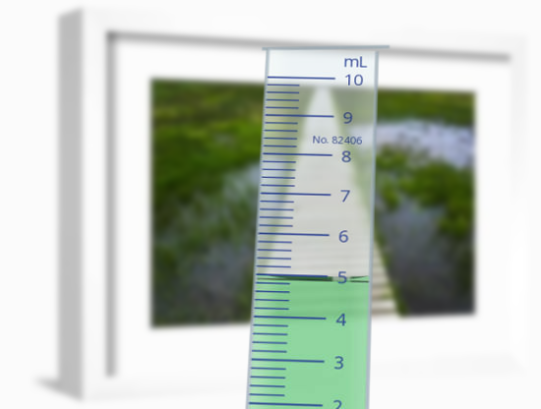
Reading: **4.9** mL
